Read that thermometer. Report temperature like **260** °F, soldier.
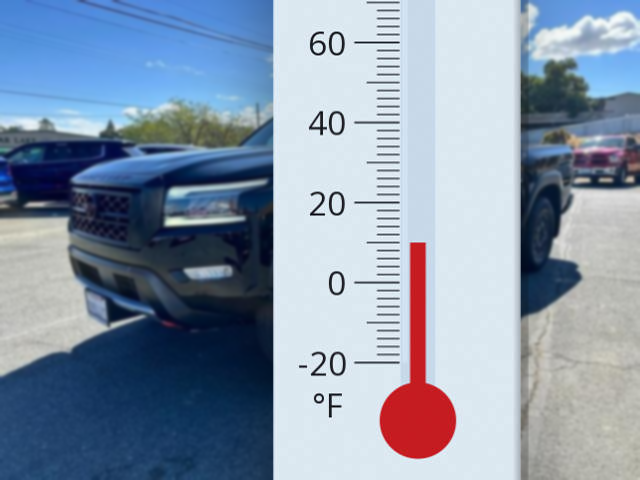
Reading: **10** °F
